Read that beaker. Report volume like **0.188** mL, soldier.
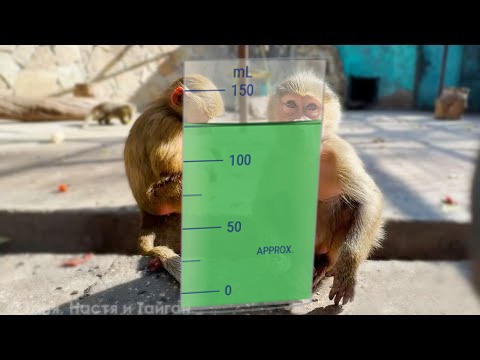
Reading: **125** mL
